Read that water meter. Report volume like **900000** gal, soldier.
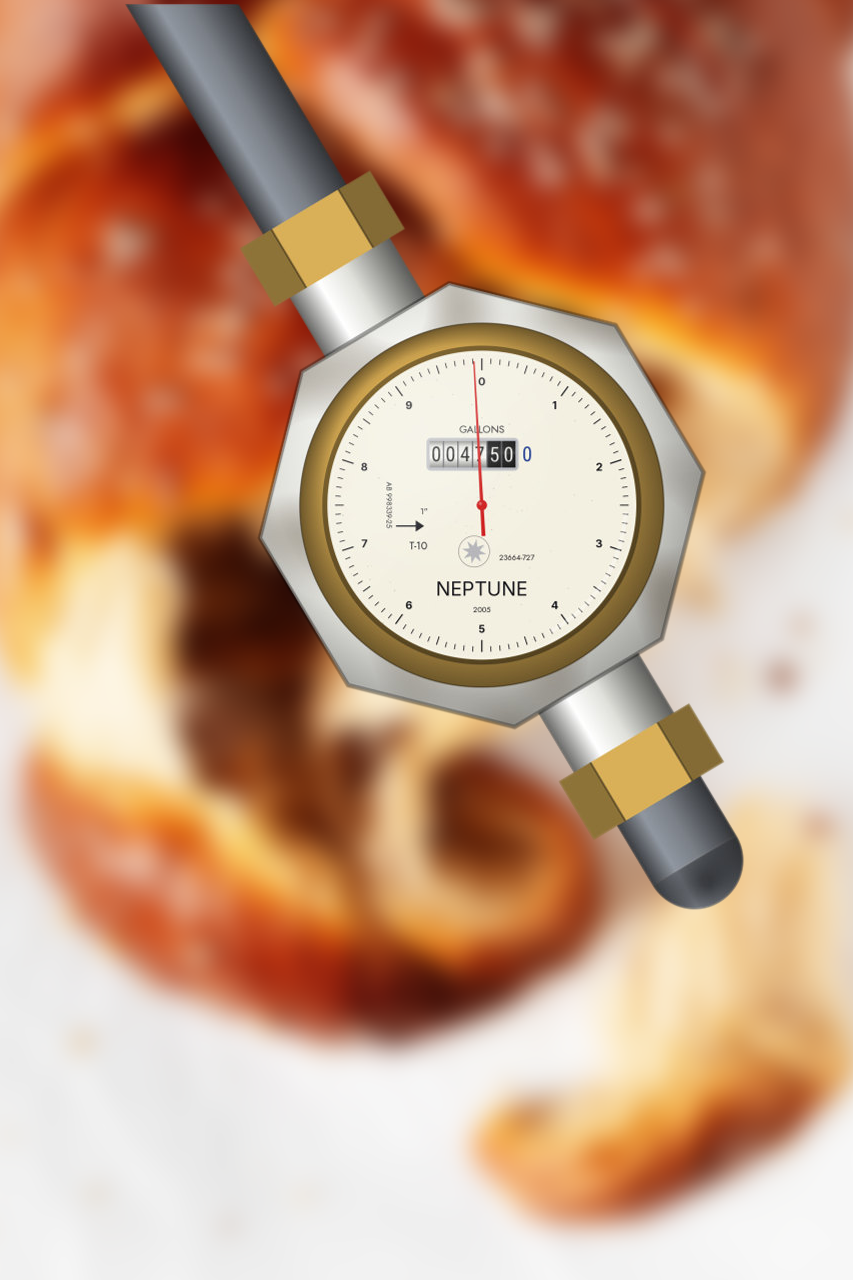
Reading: **47499.9** gal
